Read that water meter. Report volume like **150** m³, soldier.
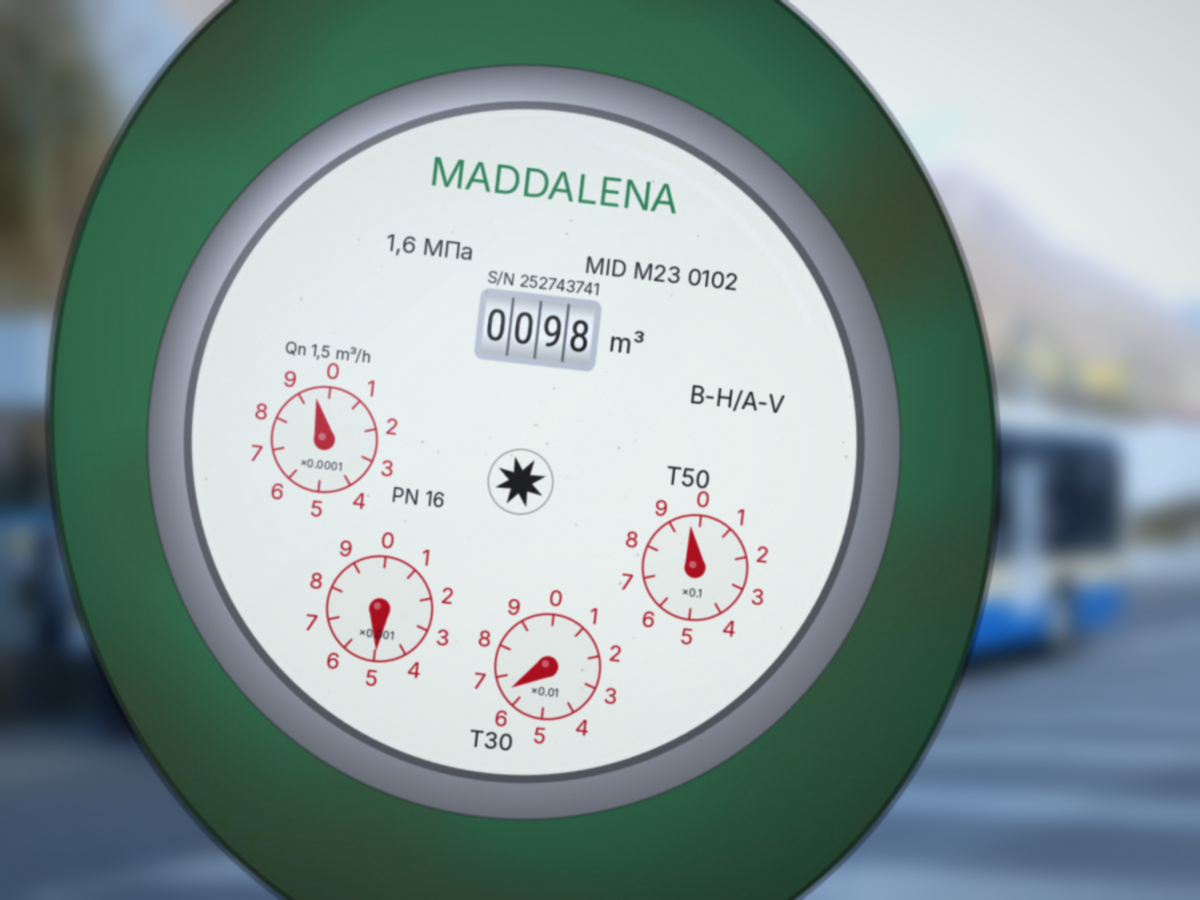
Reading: **97.9649** m³
